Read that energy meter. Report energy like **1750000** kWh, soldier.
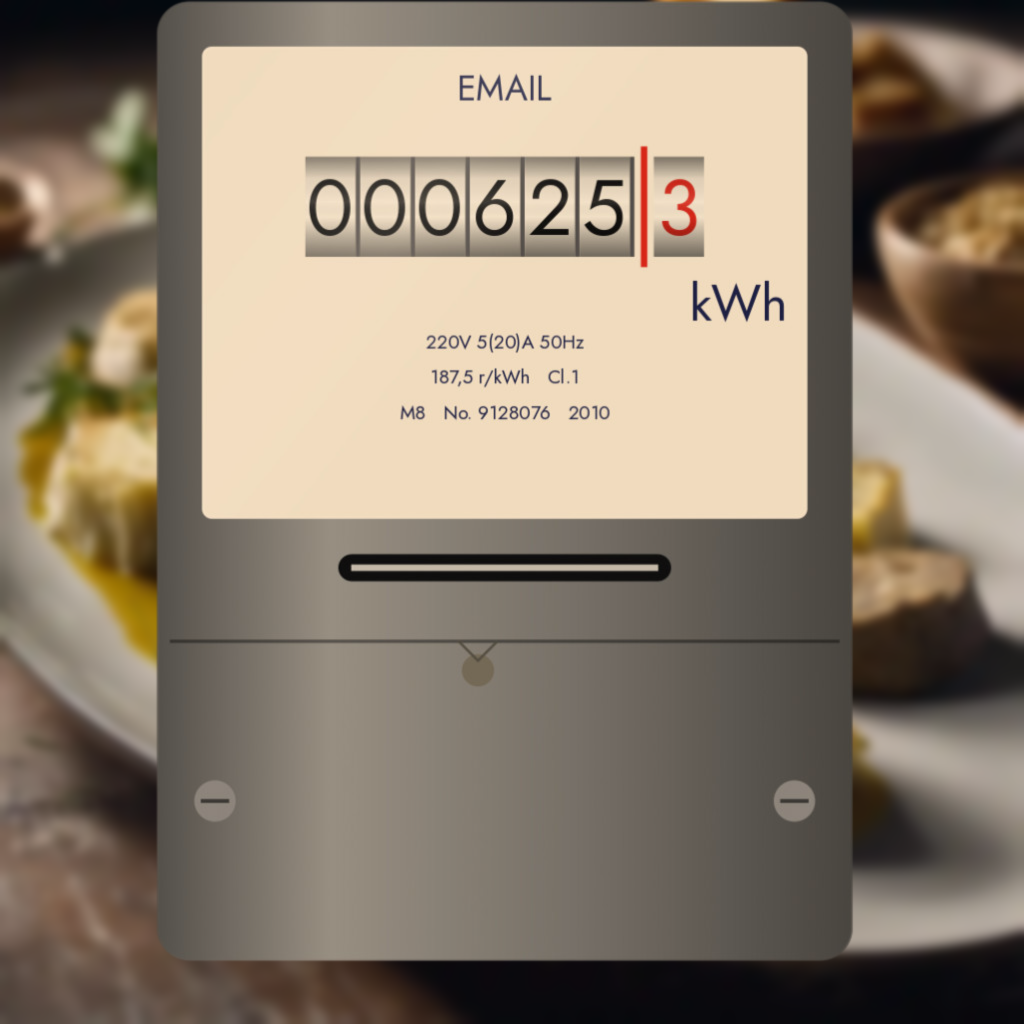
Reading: **625.3** kWh
